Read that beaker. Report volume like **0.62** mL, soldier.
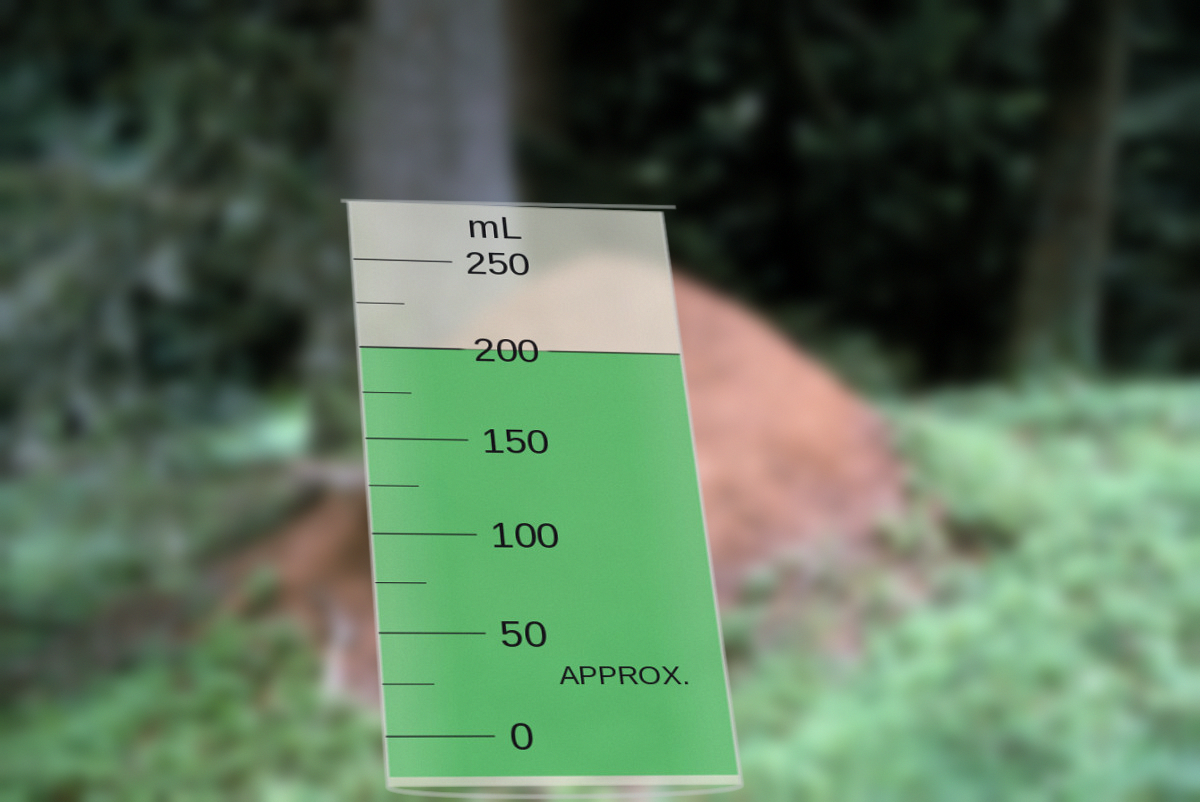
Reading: **200** mL
